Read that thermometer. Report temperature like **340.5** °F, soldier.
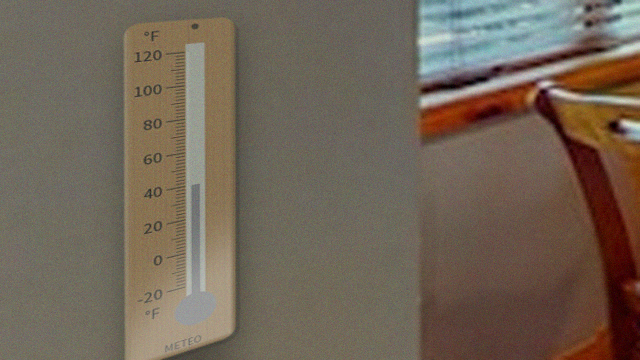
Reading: **40** °F
